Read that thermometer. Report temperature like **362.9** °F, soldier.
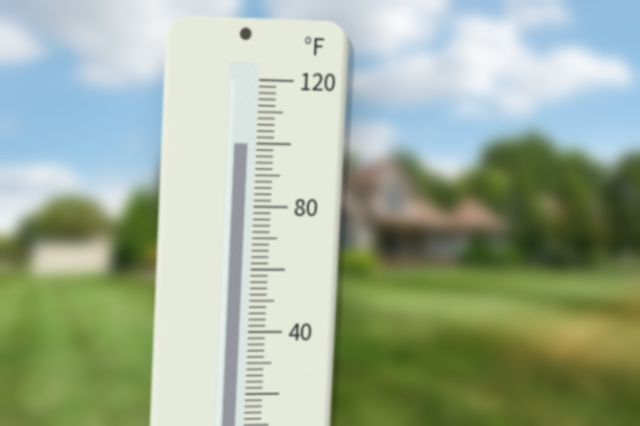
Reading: **100** °F
